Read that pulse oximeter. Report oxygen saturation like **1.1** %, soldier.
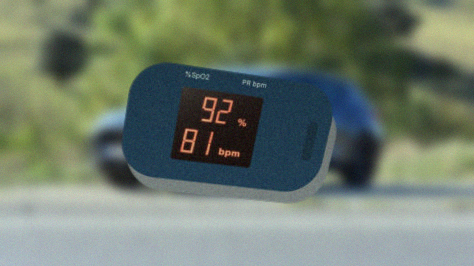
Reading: **92** %
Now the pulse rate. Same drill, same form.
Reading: **81** bpm
